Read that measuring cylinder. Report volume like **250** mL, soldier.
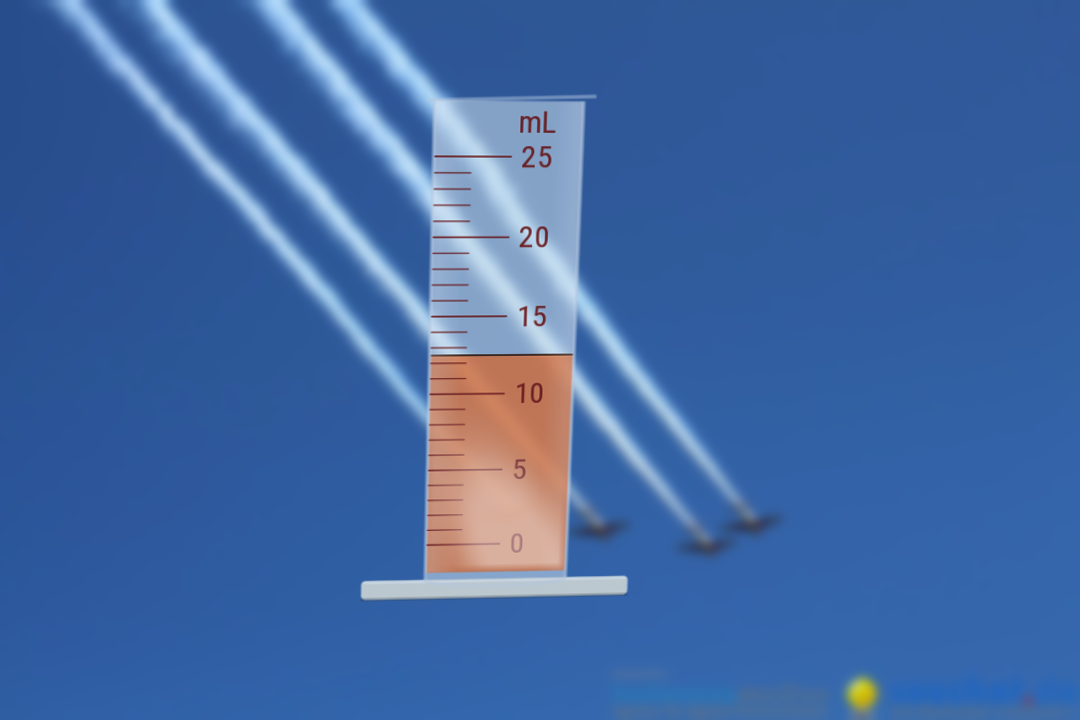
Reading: **12.5** mL
